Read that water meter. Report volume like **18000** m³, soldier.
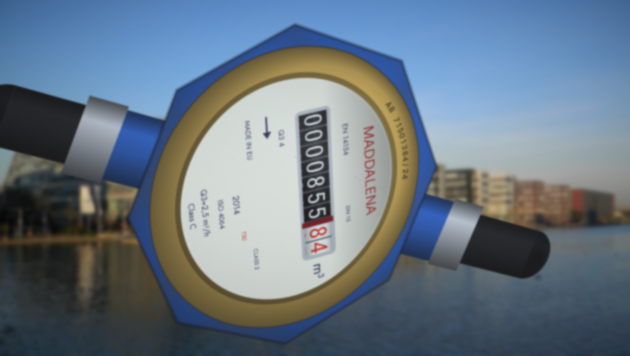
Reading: **855.84** m³
